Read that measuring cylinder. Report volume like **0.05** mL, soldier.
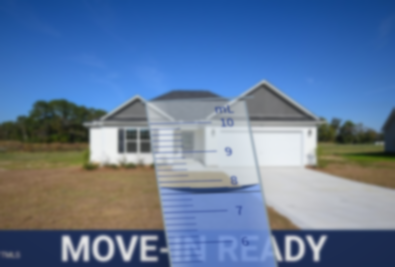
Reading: **7.6** mL
